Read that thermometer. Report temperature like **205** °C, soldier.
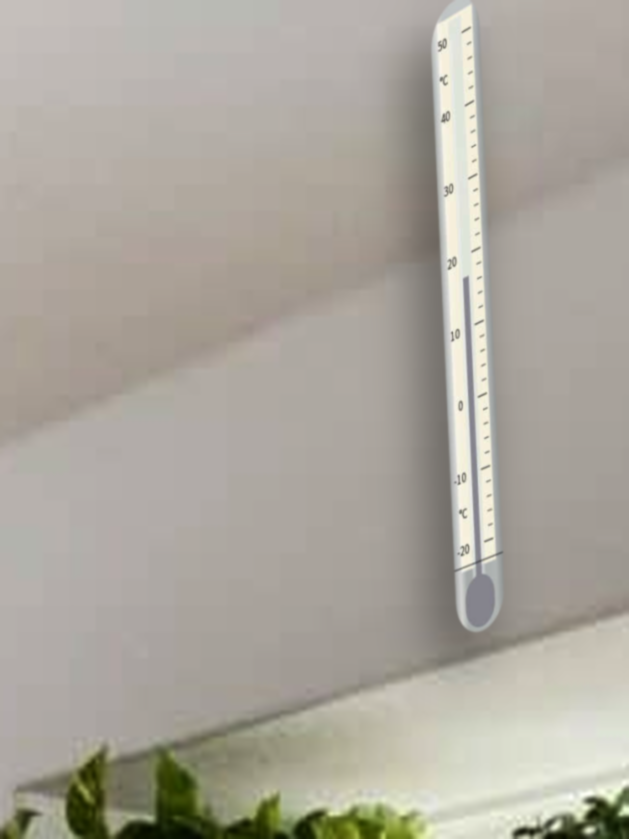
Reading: **17** °C
